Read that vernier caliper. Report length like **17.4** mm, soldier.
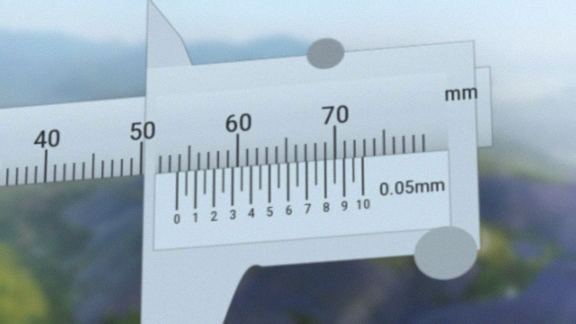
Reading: **53.8** mm
